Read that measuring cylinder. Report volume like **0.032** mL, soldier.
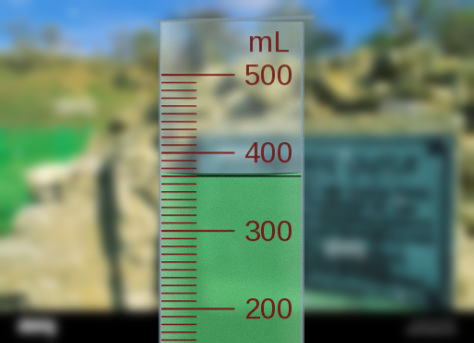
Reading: **370** mL
